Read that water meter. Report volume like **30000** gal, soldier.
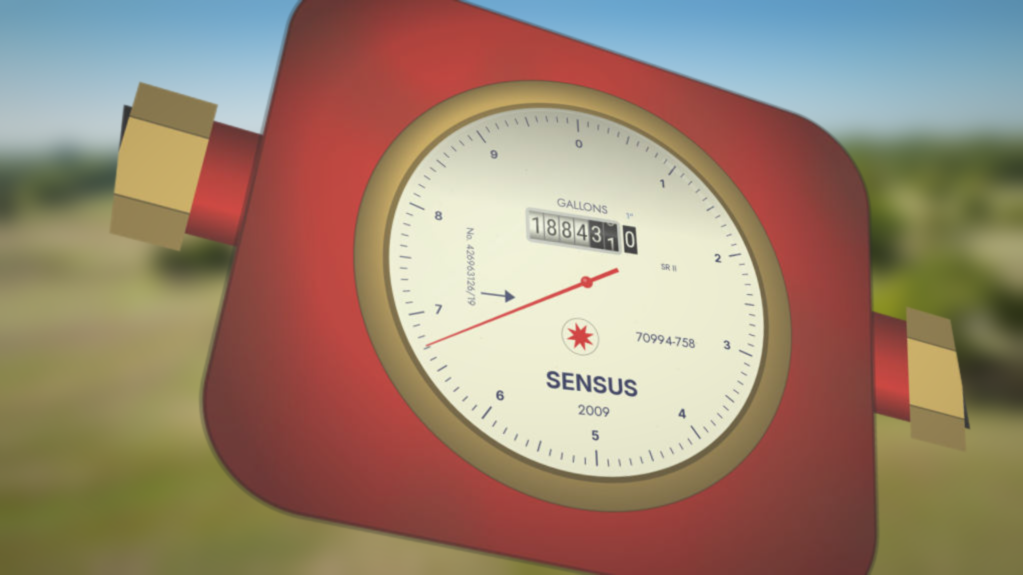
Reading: **1884306.7** gal
